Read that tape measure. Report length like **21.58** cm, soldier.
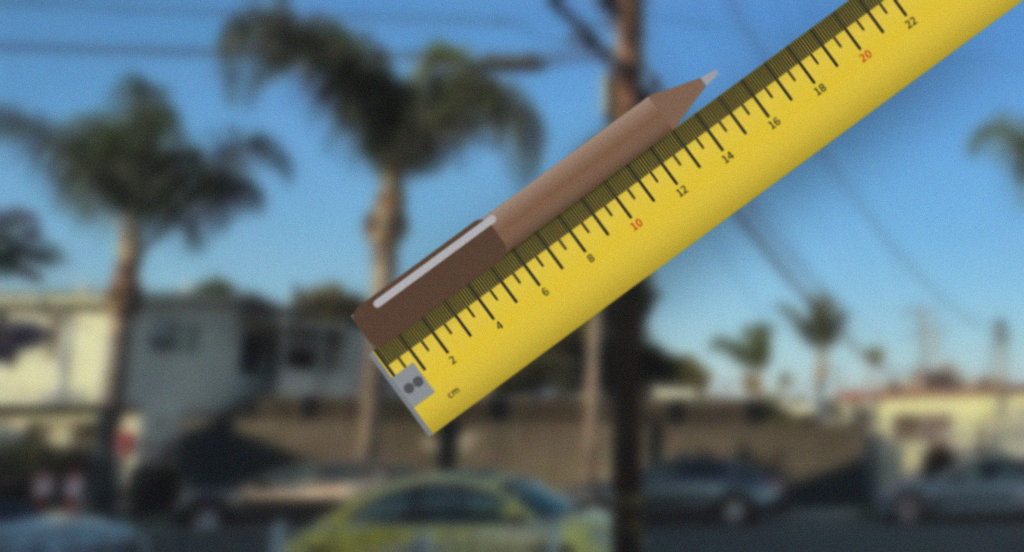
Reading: **15.5** cm
